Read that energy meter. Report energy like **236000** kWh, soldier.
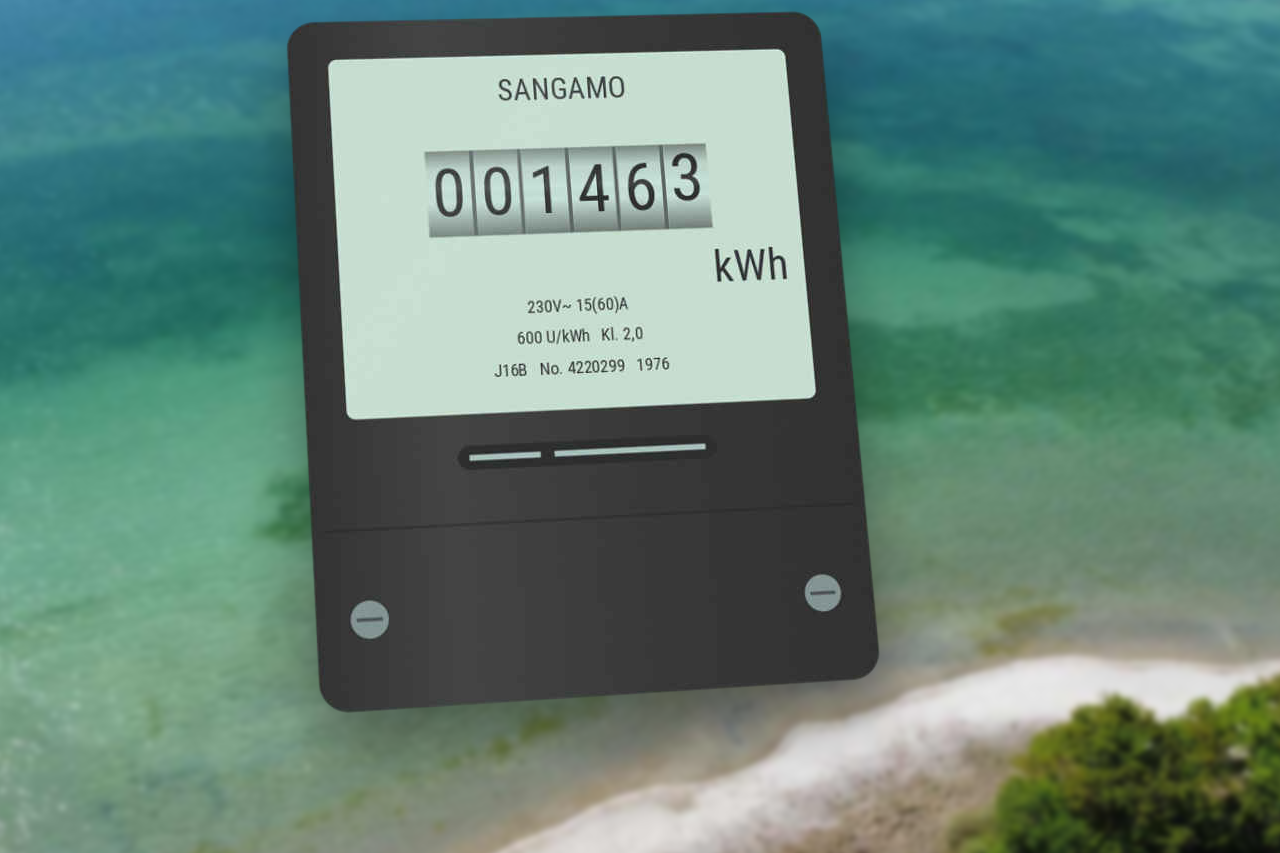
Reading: **1463** kWh
